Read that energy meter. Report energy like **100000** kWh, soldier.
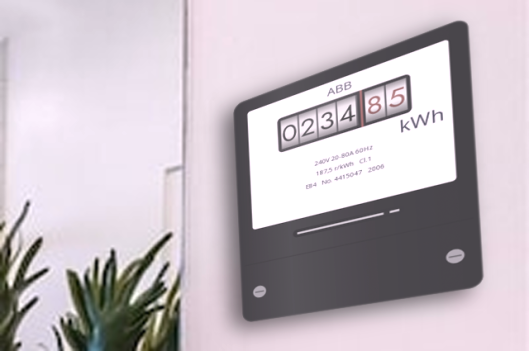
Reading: **234.85** kWh
